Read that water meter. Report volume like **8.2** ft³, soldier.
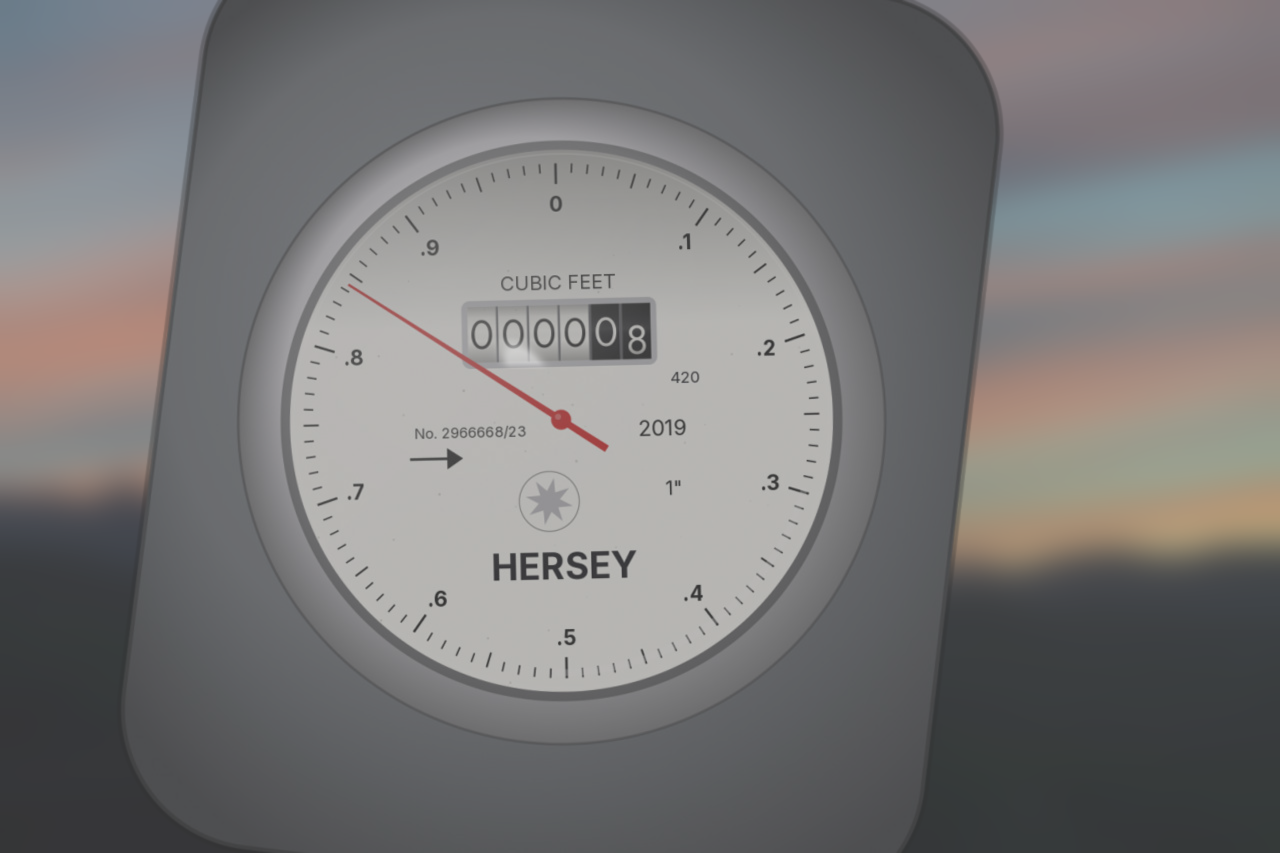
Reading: **7.84** ft³
